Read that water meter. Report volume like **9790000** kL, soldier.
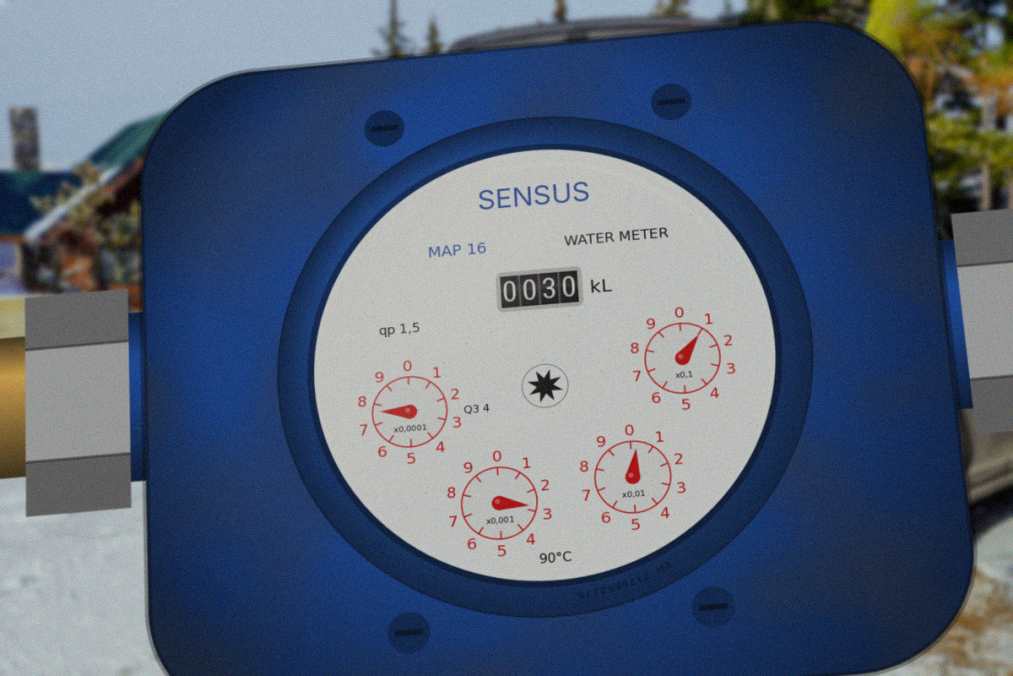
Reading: **30.1027** kL
